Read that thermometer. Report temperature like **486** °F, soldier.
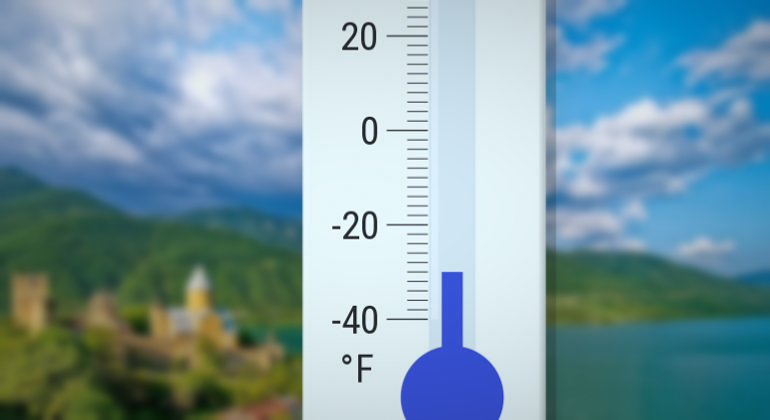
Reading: **-30** °F
